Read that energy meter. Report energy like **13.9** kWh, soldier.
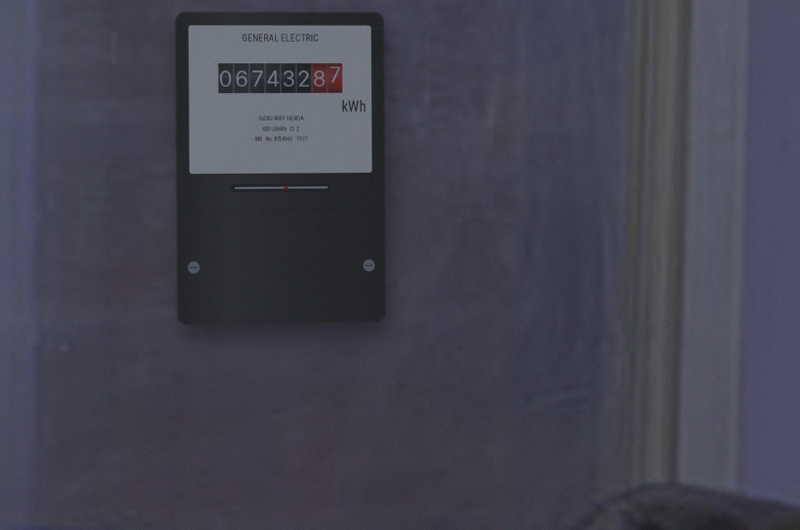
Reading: **67432.87** kWh
